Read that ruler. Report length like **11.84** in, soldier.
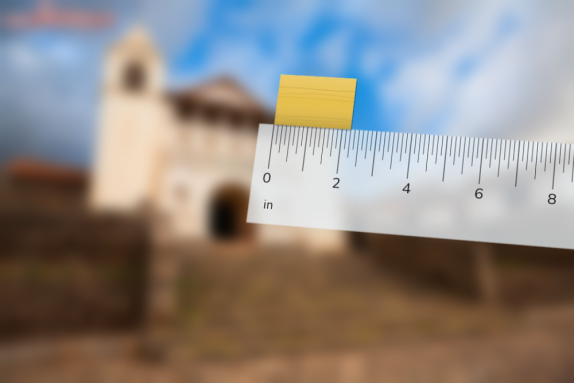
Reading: **2.25** in
